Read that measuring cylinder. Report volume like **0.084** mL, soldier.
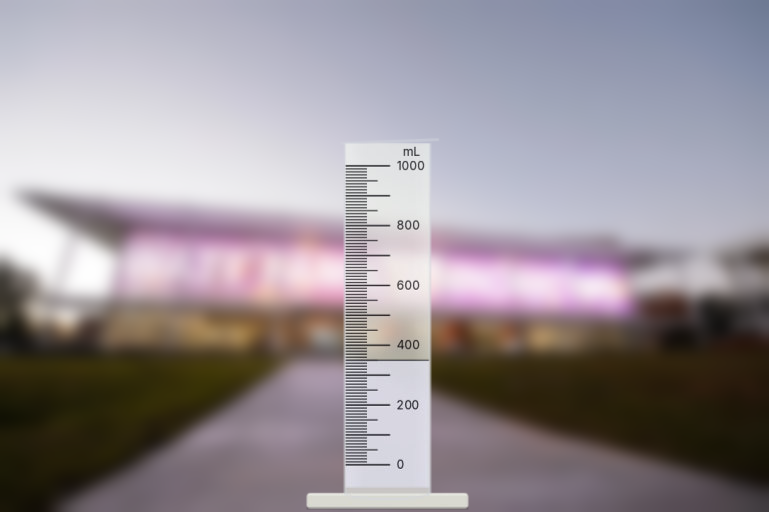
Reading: **350** mL
